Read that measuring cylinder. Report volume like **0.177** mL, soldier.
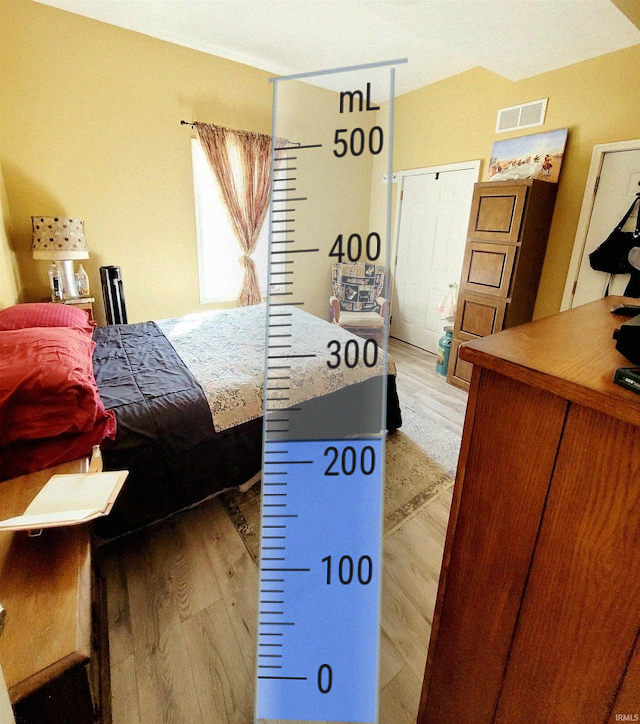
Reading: **220** mL
